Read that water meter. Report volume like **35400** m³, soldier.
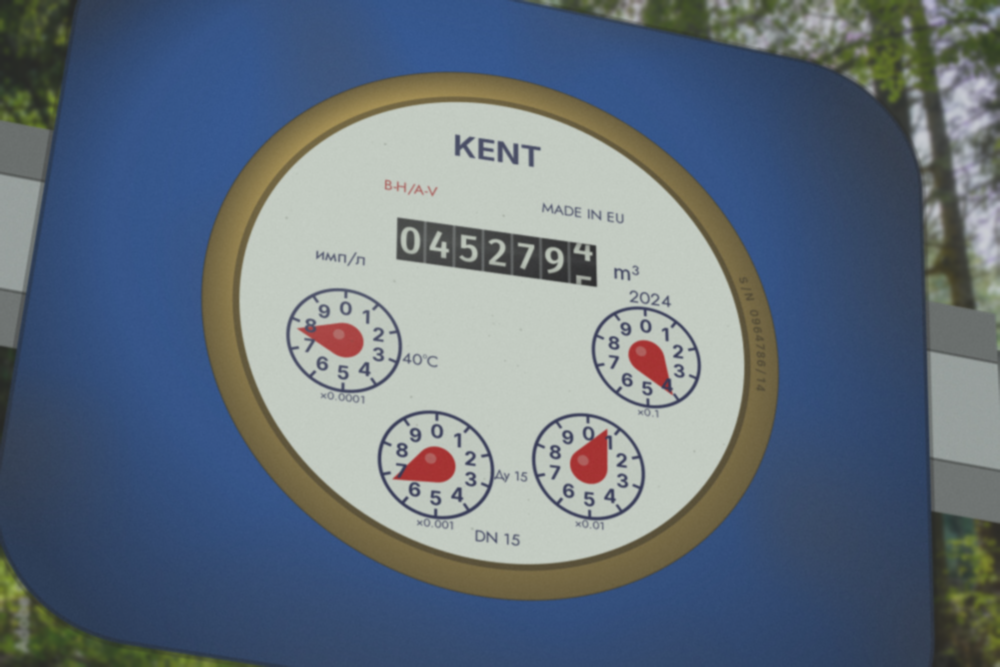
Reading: **452794.4067** m³
